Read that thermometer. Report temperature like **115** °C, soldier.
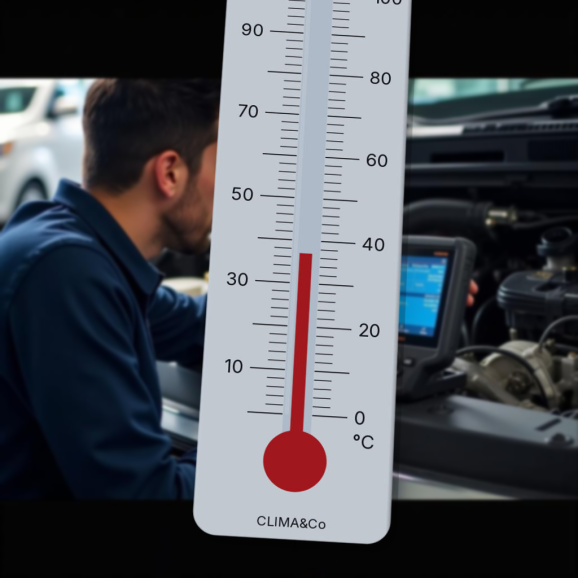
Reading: **37** °C
